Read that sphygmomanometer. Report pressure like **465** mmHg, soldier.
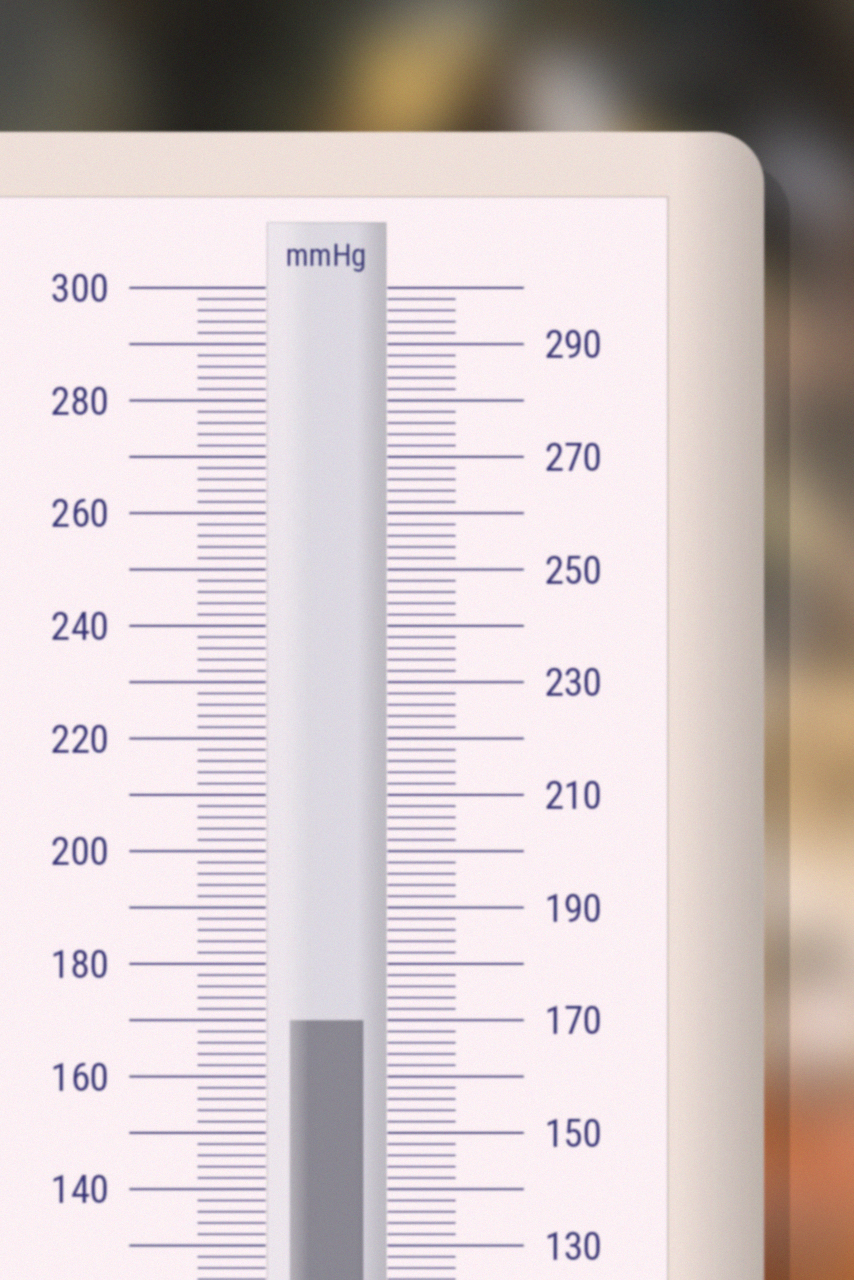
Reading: **170** mmHg
